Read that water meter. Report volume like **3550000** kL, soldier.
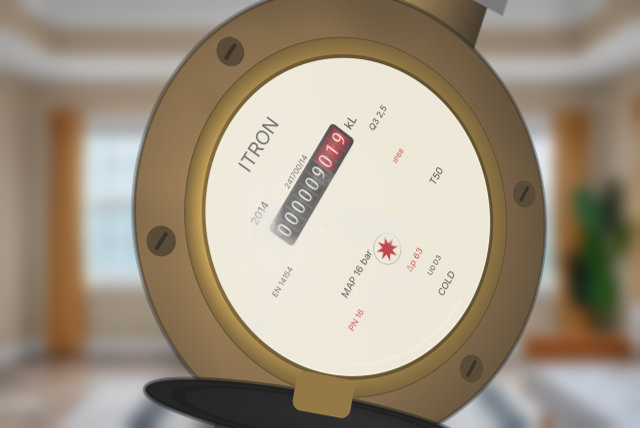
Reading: **9.019** kL
